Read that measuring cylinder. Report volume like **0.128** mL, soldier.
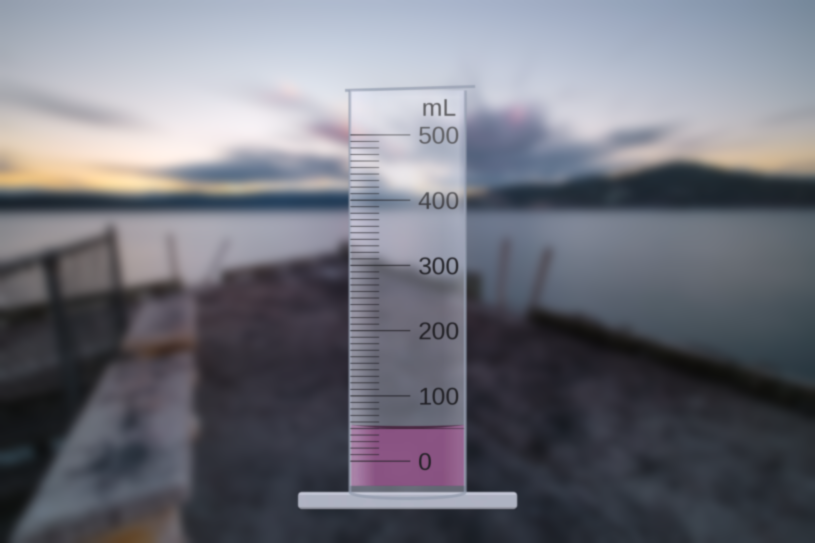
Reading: **50** mL
